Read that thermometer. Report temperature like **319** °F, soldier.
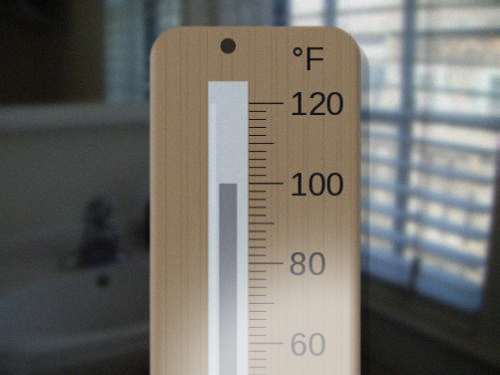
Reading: **100** °F
